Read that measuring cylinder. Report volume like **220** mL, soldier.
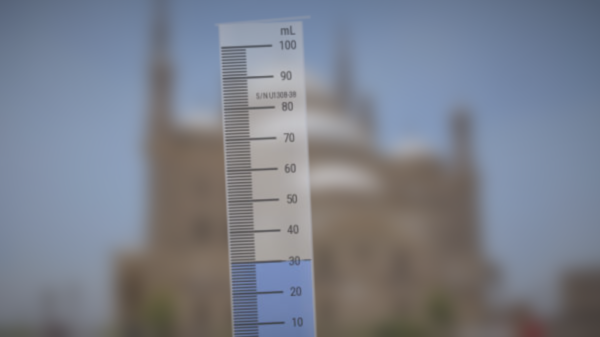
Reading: **30** mL
